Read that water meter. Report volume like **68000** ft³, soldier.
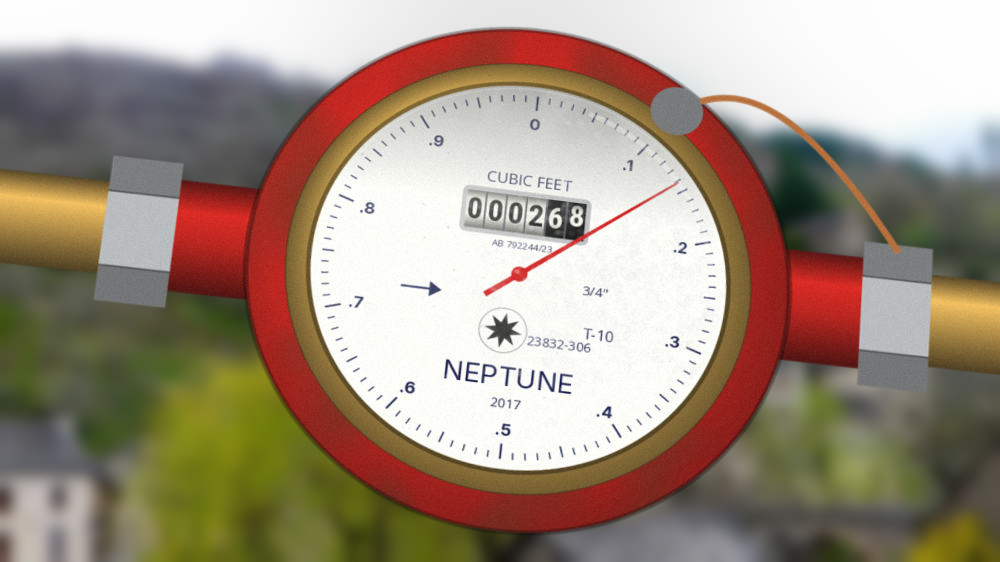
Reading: **268.14** ft³
